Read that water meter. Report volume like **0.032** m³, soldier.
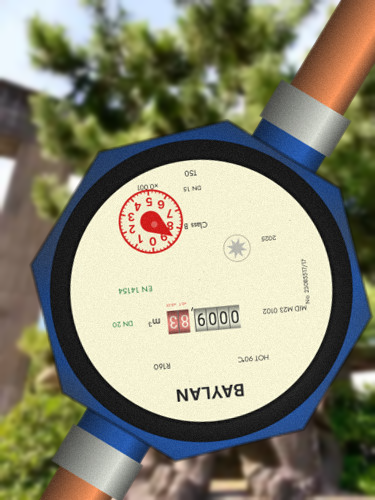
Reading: **9.838** m³
